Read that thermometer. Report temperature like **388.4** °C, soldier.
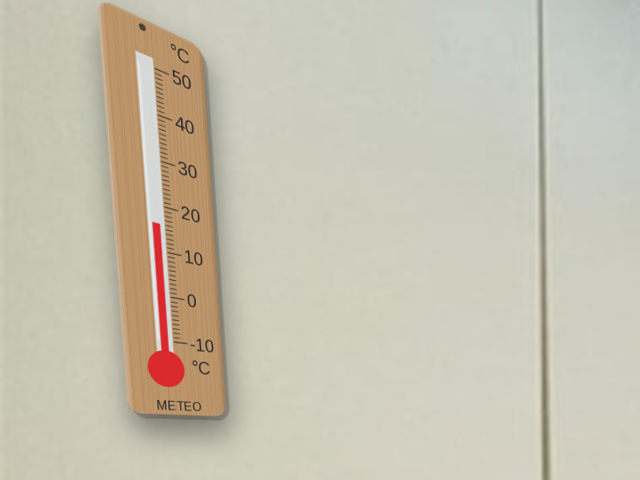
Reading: **16** °C
